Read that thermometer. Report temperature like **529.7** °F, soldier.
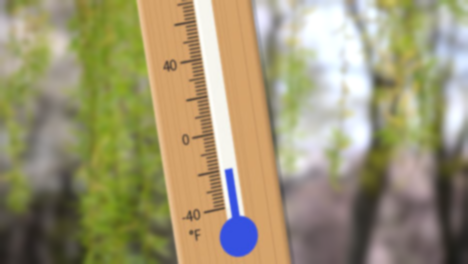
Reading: **-20** °F
